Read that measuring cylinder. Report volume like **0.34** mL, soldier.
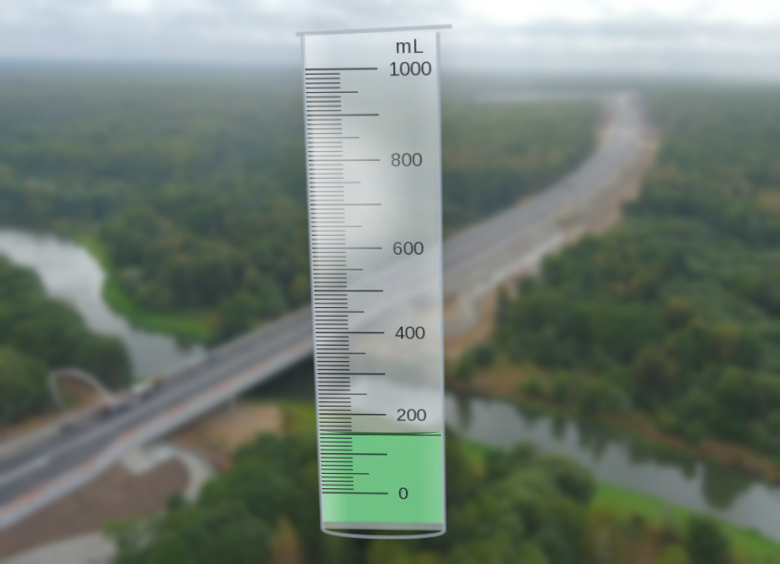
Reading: **150** mL
